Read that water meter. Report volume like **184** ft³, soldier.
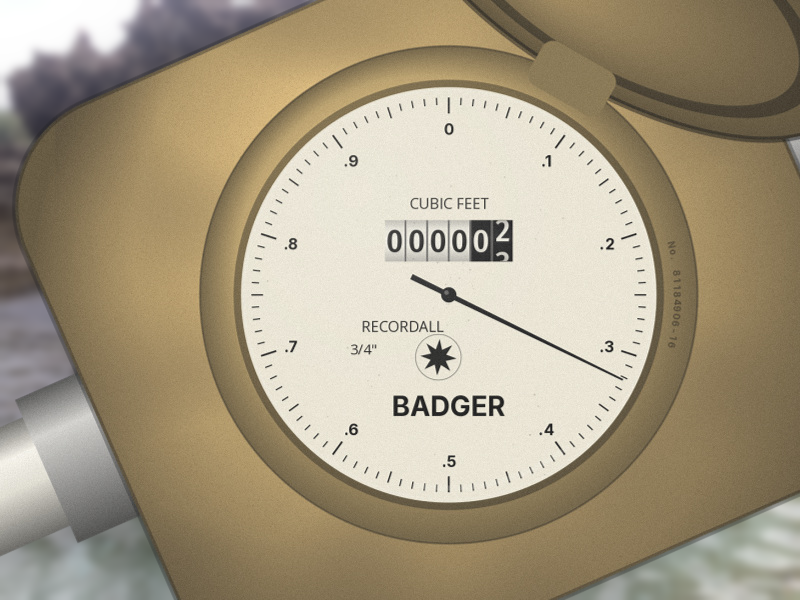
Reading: **2.32** ft³
